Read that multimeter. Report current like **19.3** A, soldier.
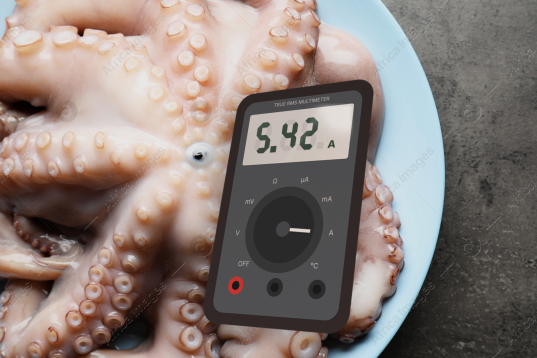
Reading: **5.42** A
